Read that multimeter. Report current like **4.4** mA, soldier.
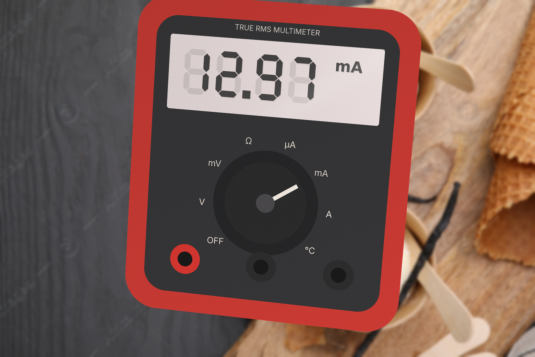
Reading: **12.97** mA
